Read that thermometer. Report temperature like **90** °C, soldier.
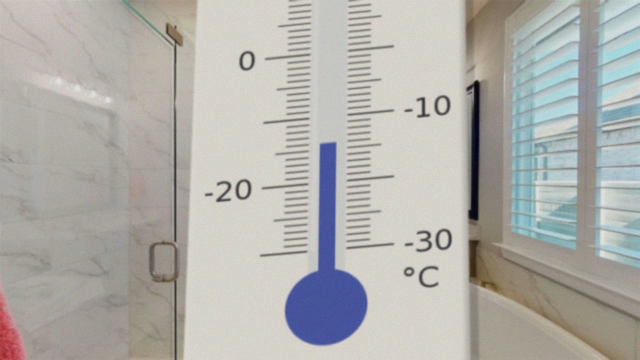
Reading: **-14** °C
